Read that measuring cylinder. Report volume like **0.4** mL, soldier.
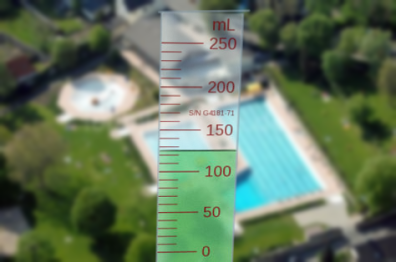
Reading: **125** mL
